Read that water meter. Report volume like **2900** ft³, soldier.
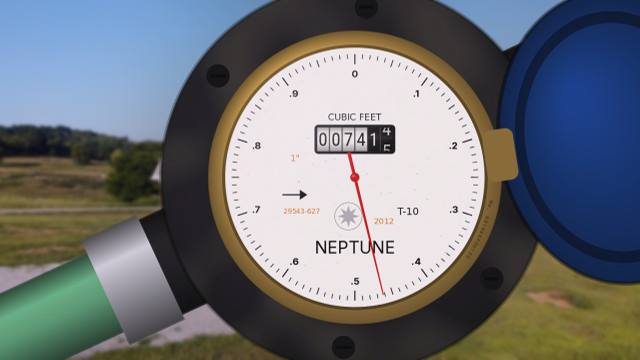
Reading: **7414.46** ft³
